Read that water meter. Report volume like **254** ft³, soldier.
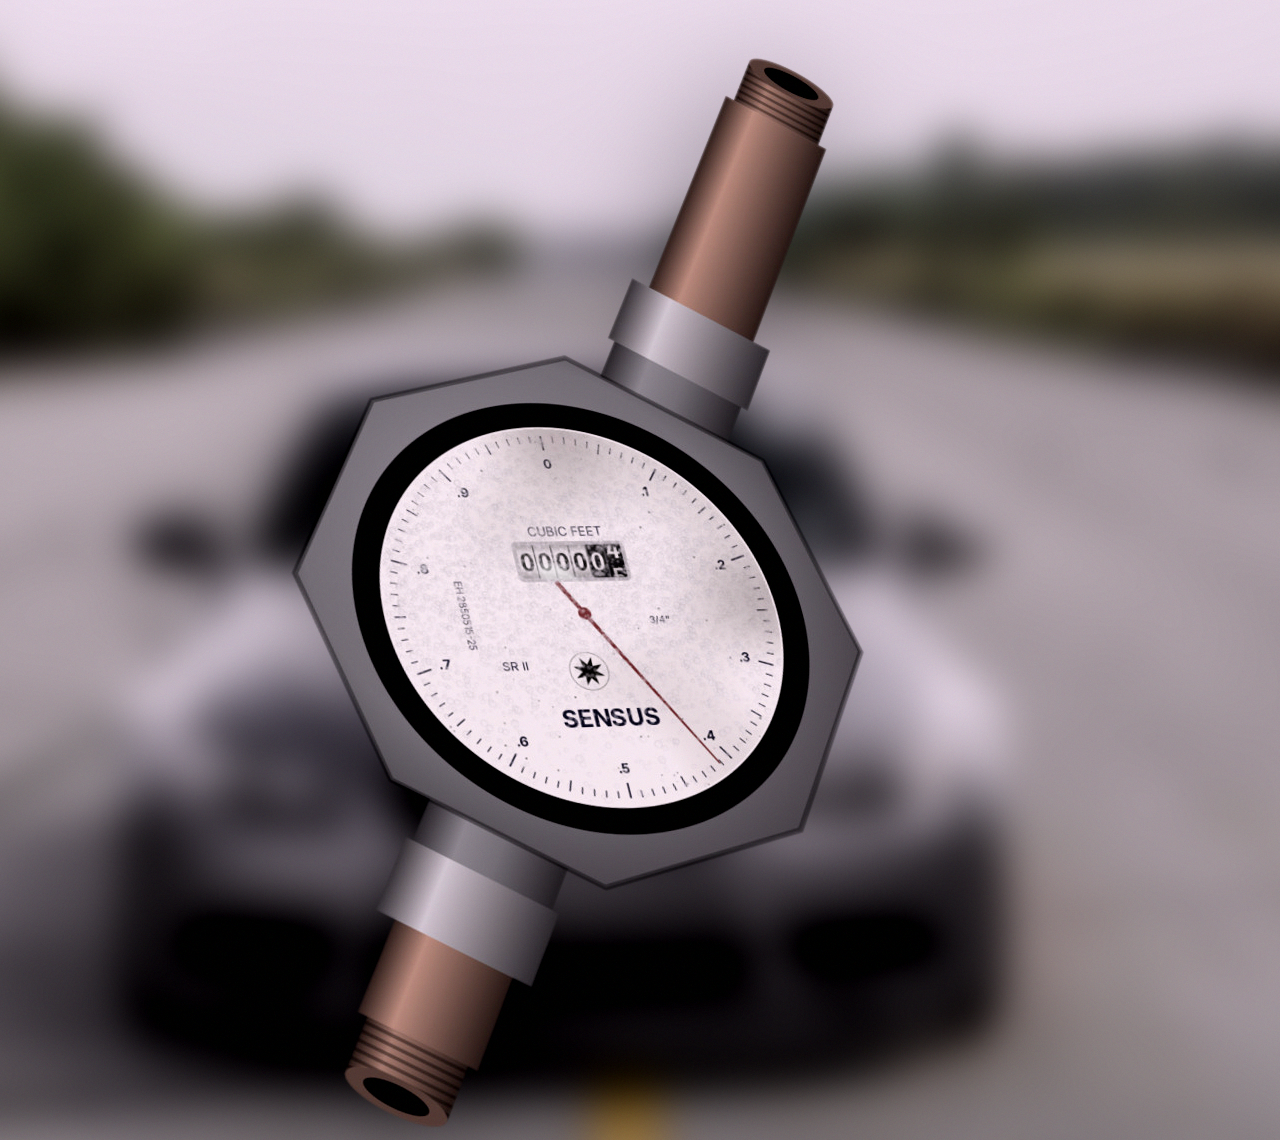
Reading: **4.41** ft³
